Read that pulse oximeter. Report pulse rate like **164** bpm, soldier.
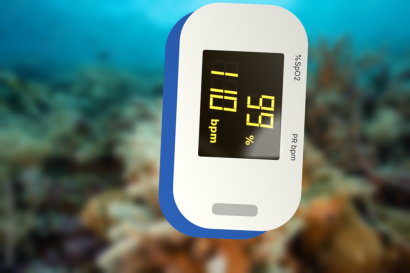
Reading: **110** bpm
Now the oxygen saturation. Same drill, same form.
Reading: **99** %
